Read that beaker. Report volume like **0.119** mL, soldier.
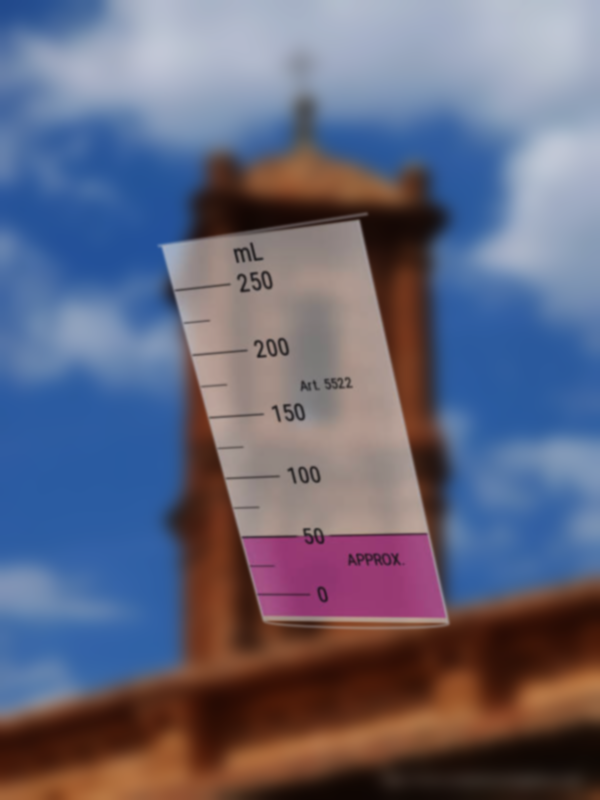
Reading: **50** mL
